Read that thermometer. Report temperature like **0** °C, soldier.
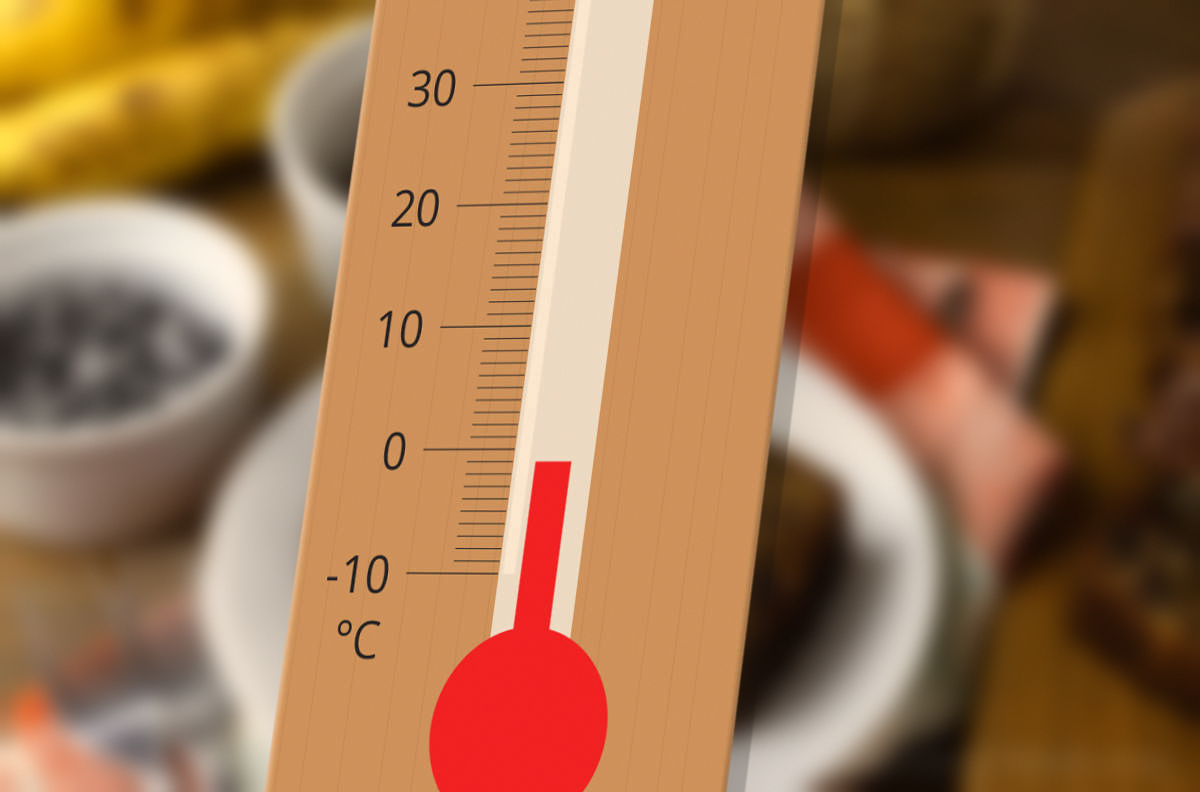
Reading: **-1** °C
